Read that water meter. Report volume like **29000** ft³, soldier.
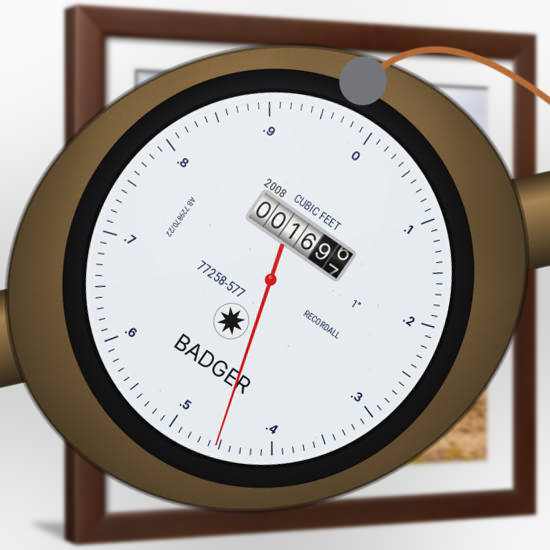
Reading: **1696.45** ft³
